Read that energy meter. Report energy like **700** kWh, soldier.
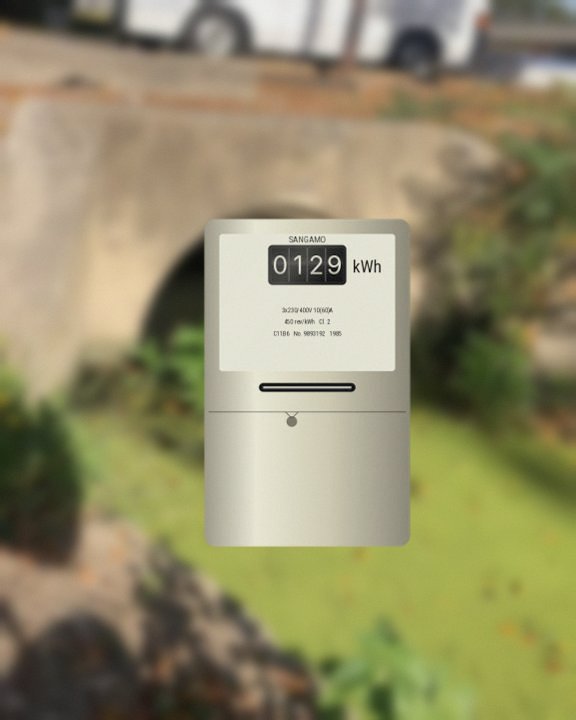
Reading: **129** kWh
